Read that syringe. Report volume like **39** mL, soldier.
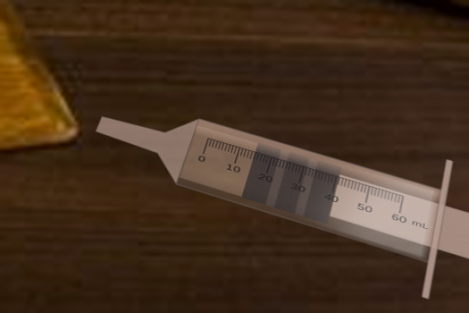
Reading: **15** mL
